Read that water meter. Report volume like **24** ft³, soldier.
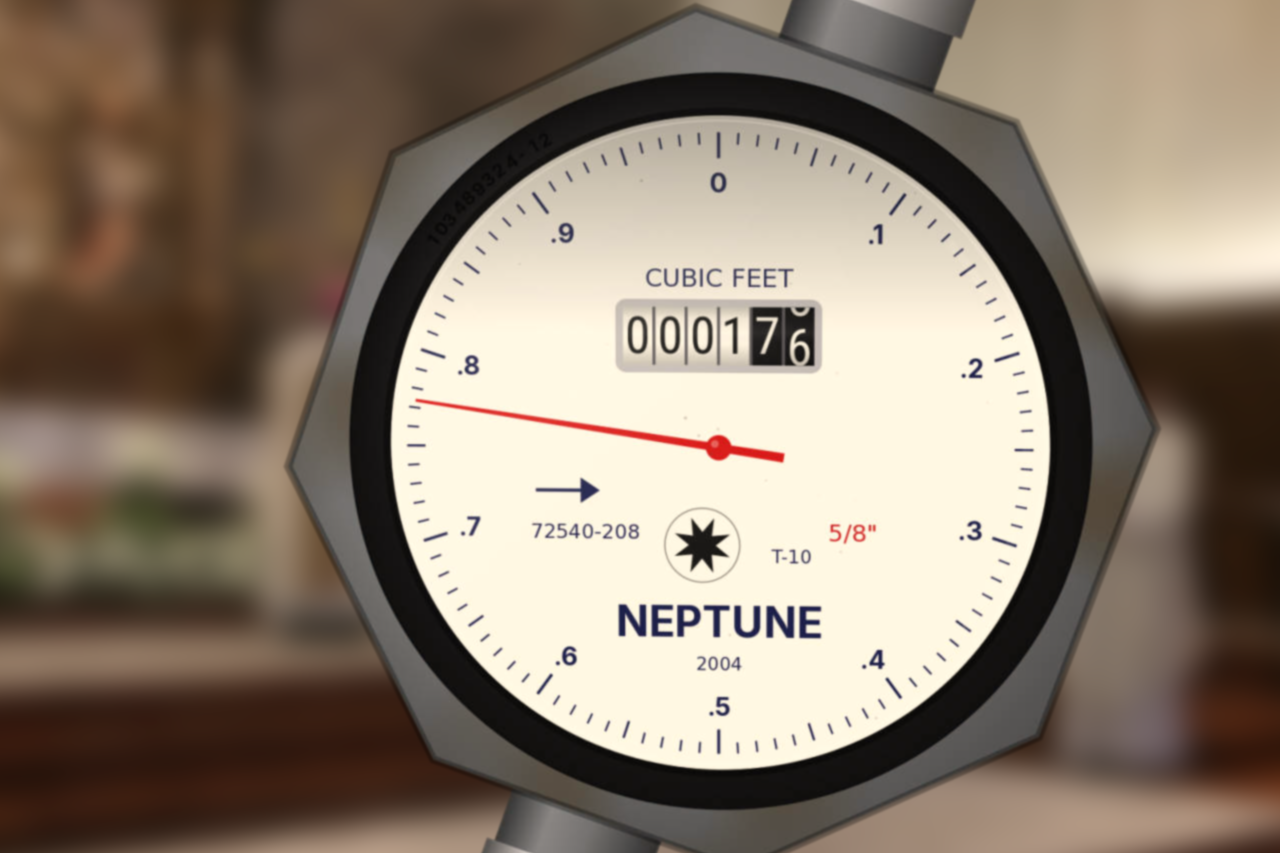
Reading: **175.77** ft³
